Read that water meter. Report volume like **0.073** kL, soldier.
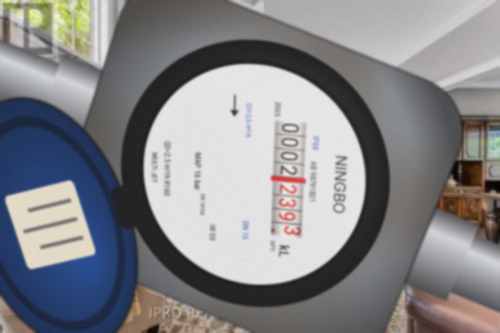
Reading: **2.2393** kL
